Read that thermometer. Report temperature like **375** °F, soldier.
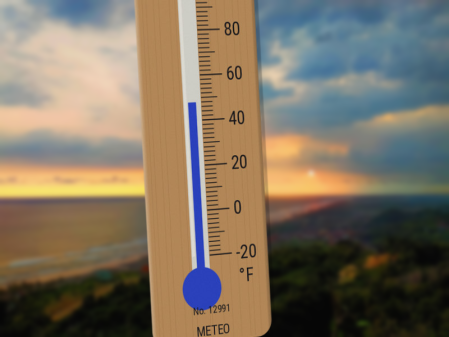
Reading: **48** °F
